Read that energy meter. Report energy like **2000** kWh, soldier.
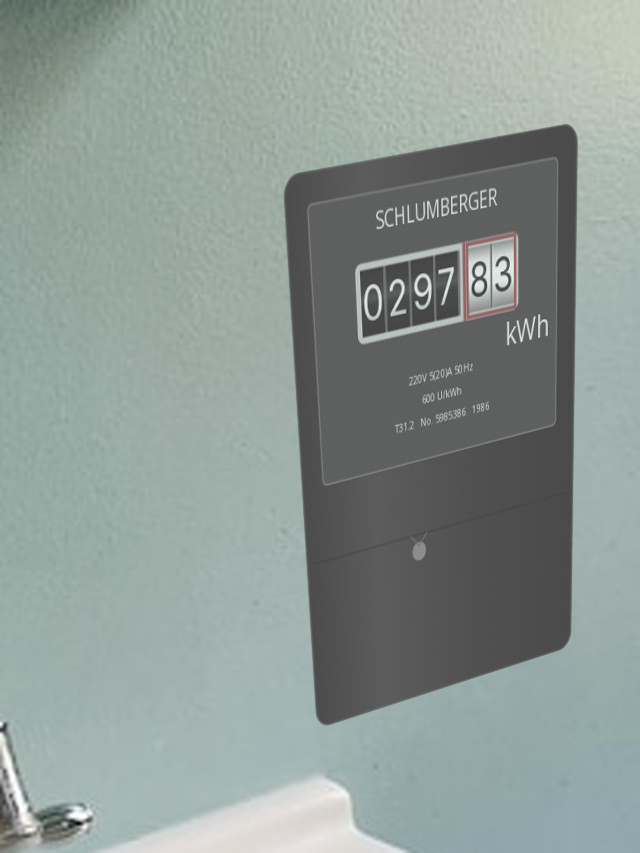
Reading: **297.83** kWh
